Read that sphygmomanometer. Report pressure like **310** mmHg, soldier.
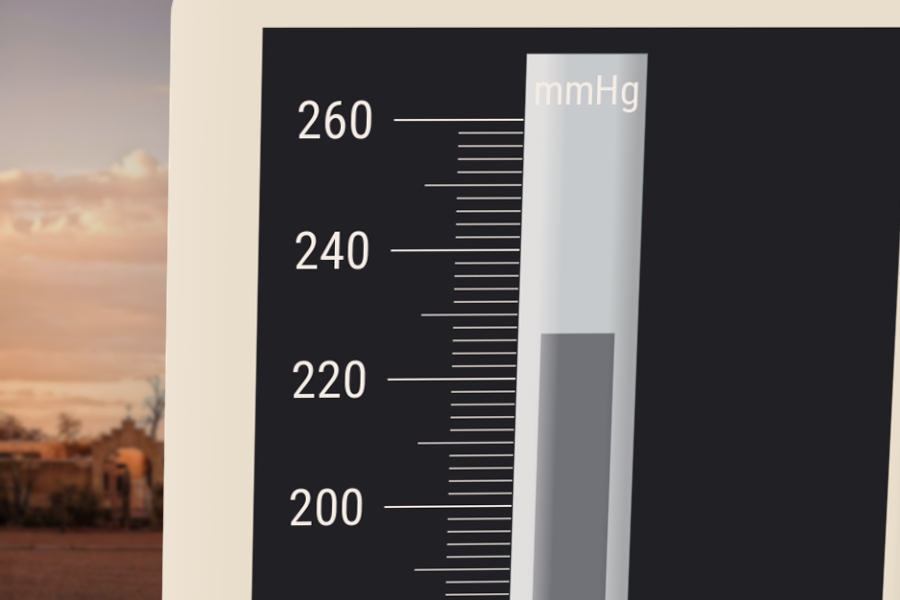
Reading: **227** mmHg
